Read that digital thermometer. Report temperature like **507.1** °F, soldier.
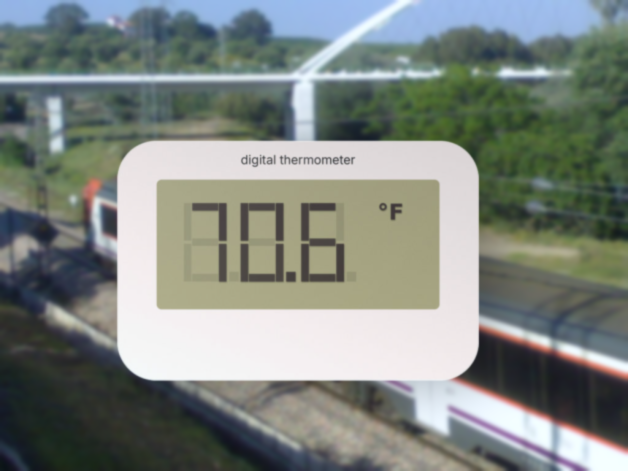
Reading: **70.6** °F
